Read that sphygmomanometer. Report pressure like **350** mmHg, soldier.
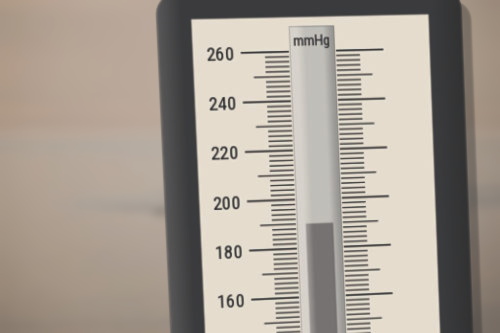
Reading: **190** mmHg
